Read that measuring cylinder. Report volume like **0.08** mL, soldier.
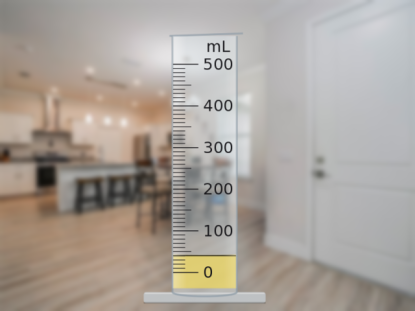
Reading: **40** mL
